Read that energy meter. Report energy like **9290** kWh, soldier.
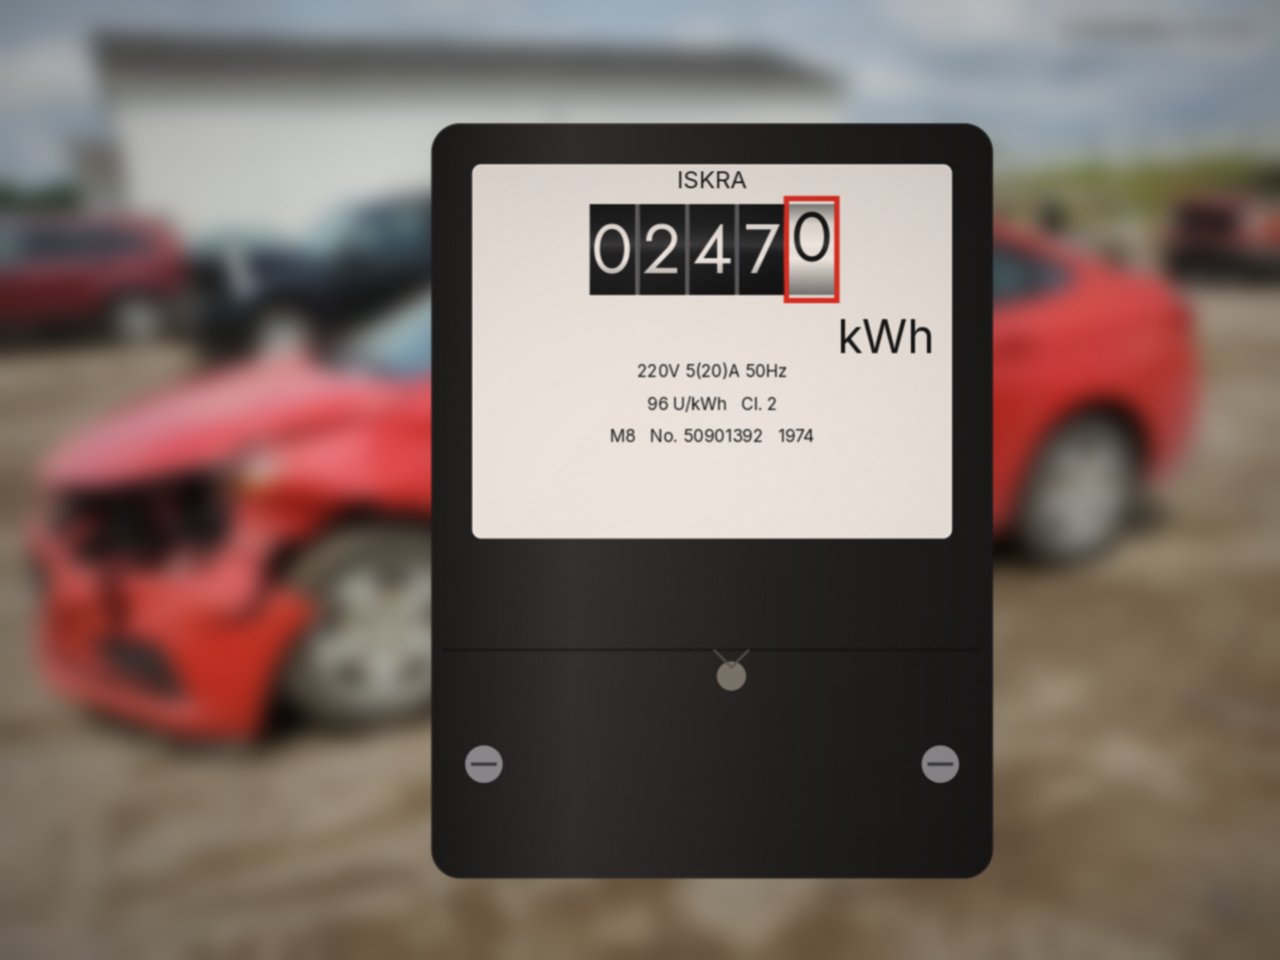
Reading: **247.0** kWh
